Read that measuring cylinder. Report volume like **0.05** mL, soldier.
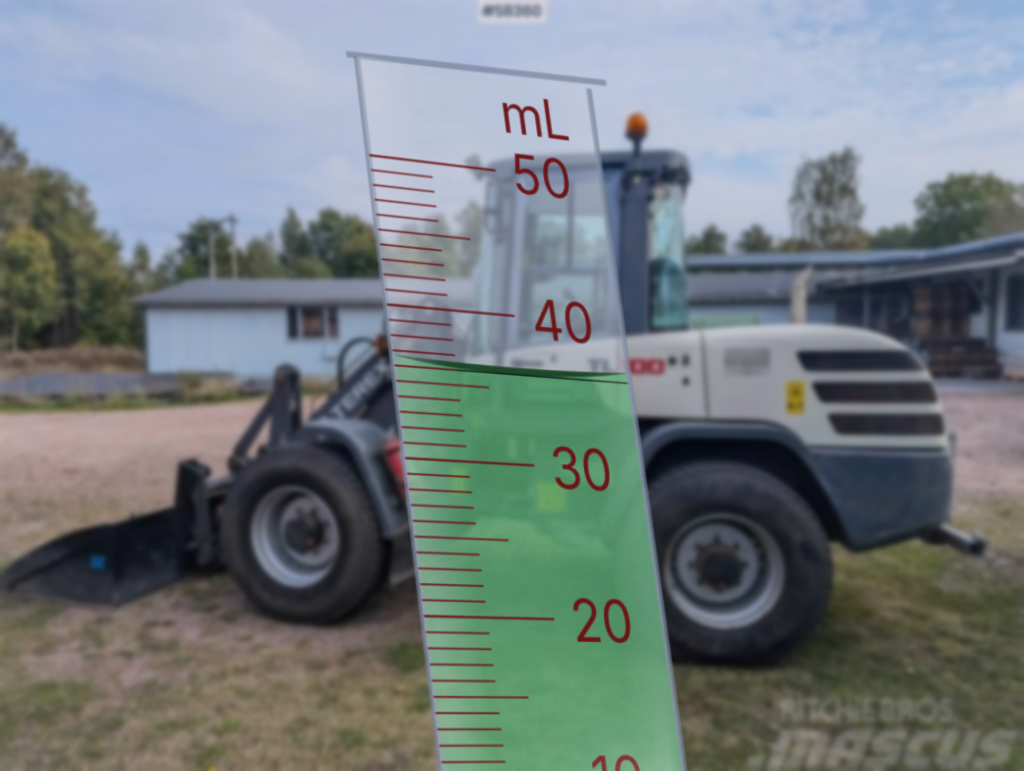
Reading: **36** mL
